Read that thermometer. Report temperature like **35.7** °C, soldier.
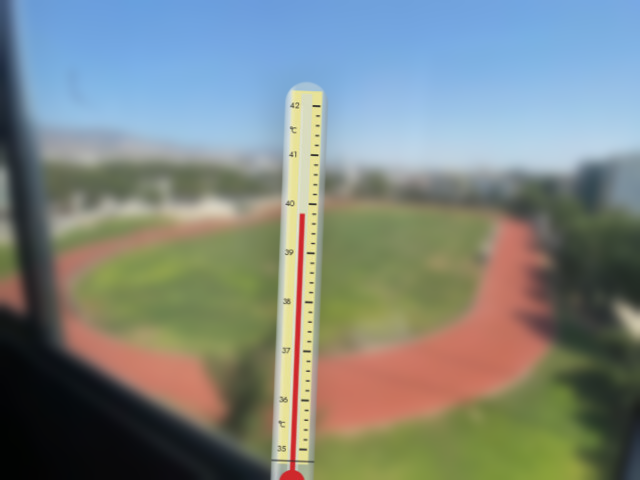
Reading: **39.8** °C
